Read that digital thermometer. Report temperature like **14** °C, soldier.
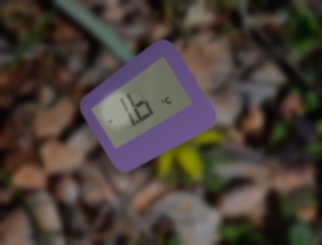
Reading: **-1.6** °C
